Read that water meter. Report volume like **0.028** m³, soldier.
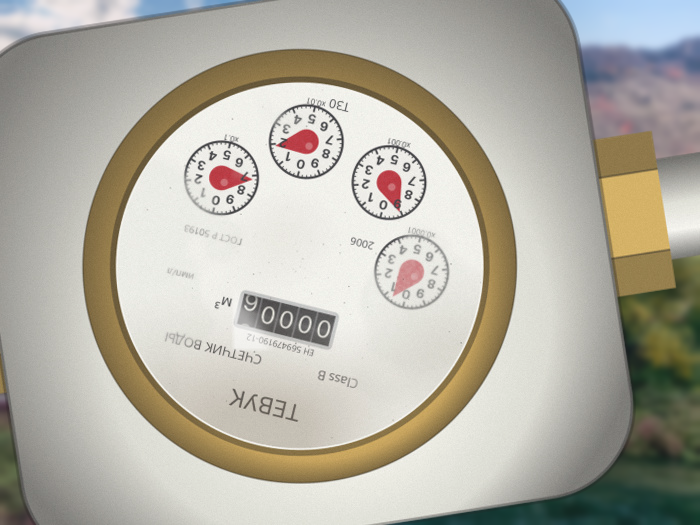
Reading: **5.7190** m³
